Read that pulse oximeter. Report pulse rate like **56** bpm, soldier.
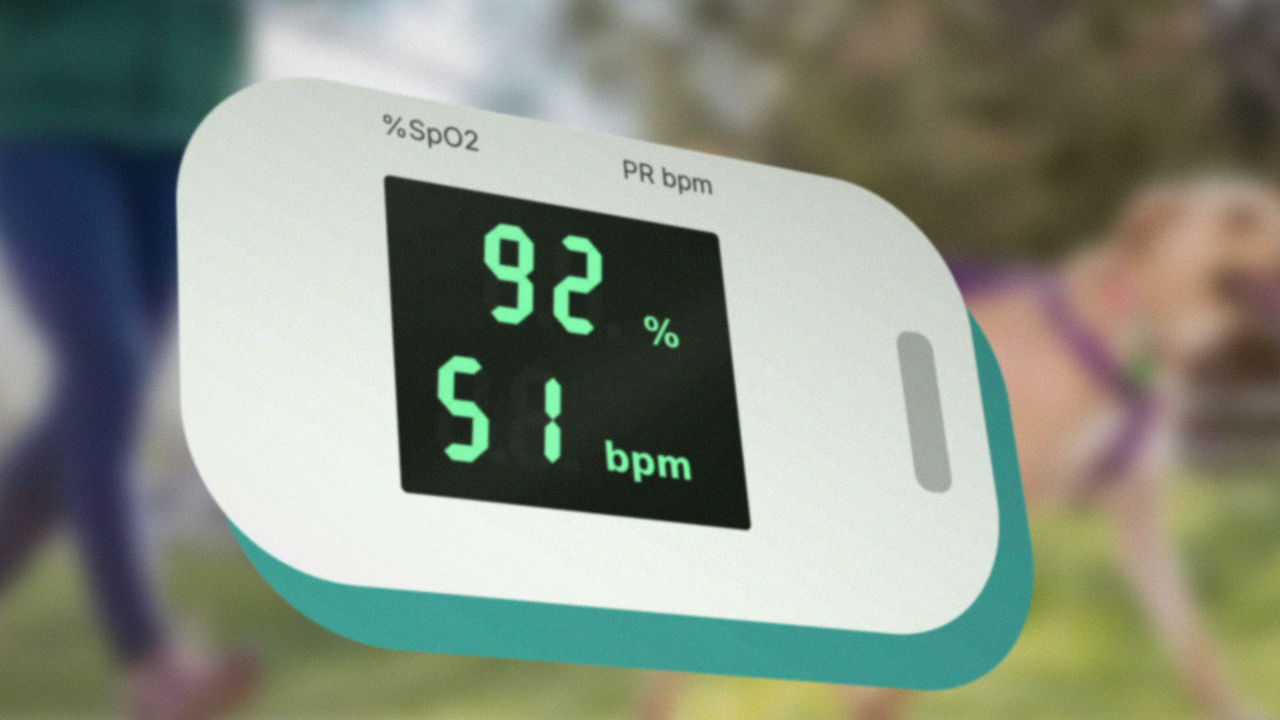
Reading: **51** bpm
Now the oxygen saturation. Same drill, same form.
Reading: **92** %
